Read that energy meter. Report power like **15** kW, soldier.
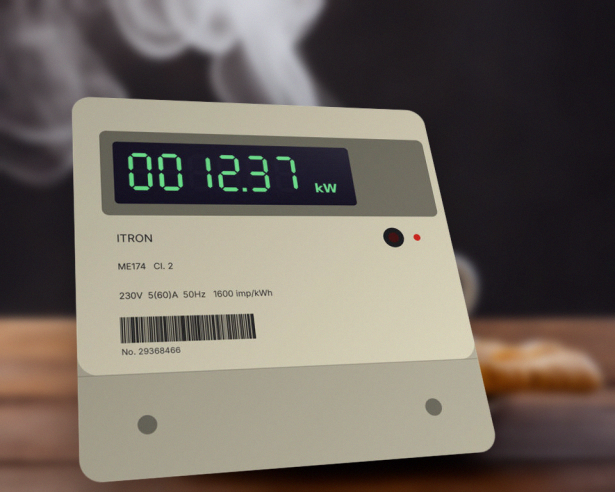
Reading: **12.37** kW
